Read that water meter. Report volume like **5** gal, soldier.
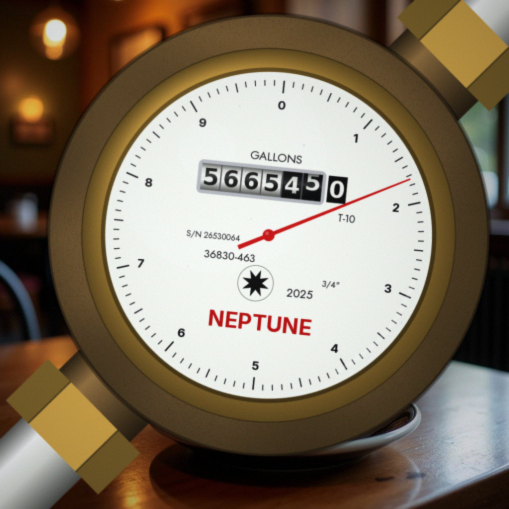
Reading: **5665451.7** gal
